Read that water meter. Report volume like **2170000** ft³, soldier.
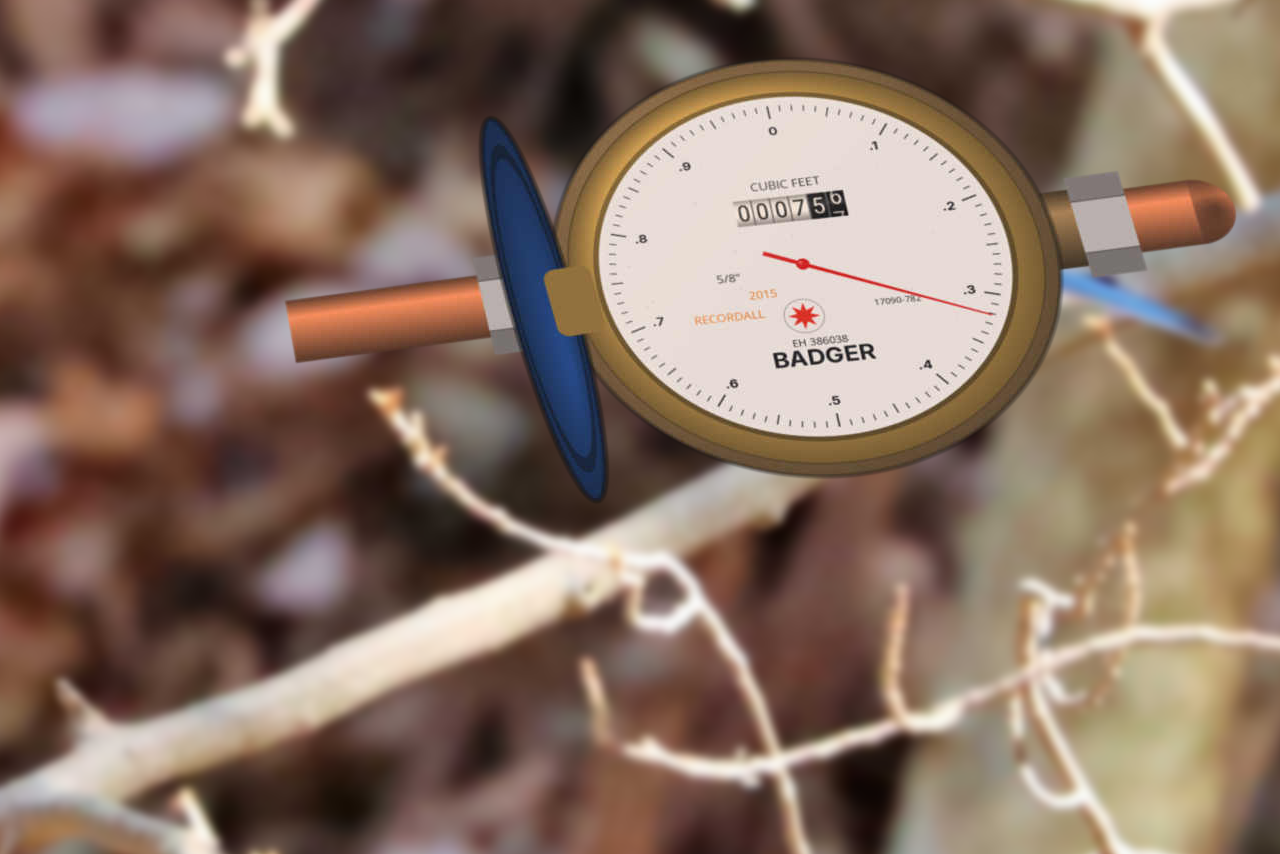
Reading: **756.32** ft³
